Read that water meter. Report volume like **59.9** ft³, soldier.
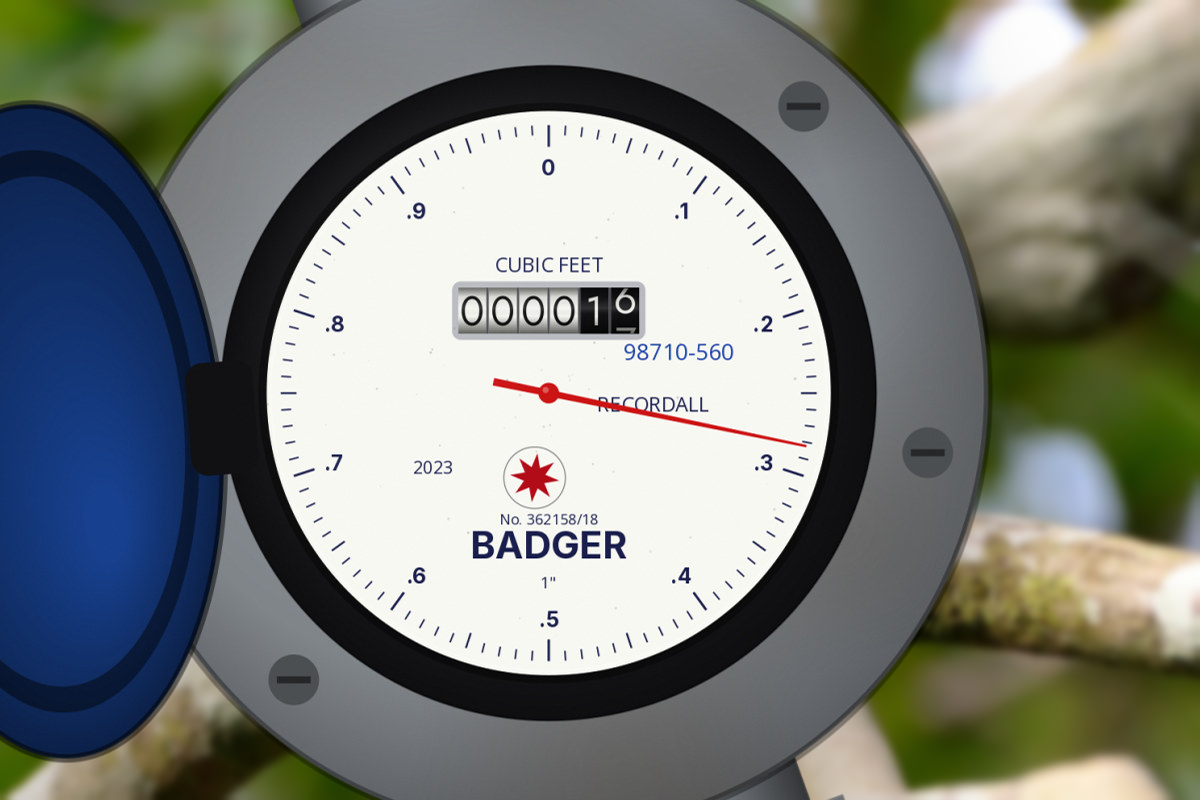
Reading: **16.28** ft³
